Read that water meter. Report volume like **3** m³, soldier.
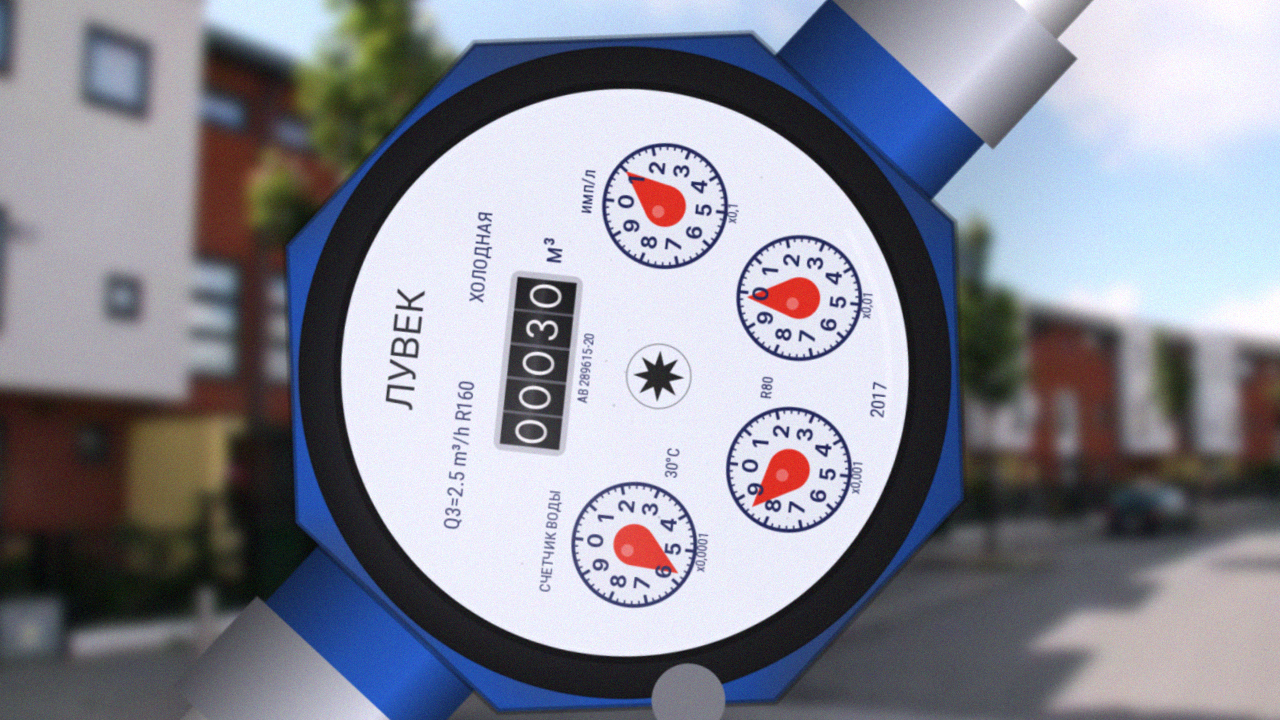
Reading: **30.0985** m³
